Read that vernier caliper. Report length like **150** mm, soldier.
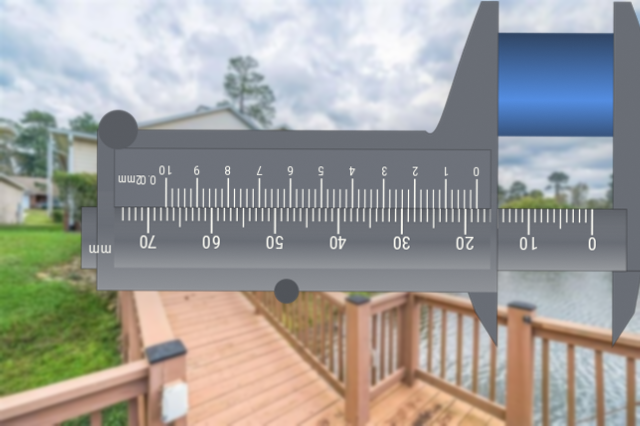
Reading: **18.2** mm
